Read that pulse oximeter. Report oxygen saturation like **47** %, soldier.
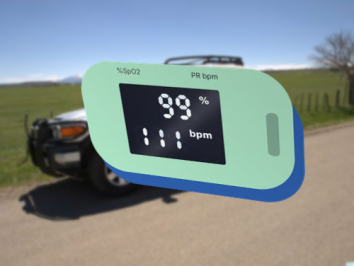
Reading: **99** %
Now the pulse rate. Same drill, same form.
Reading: **111** bpm
